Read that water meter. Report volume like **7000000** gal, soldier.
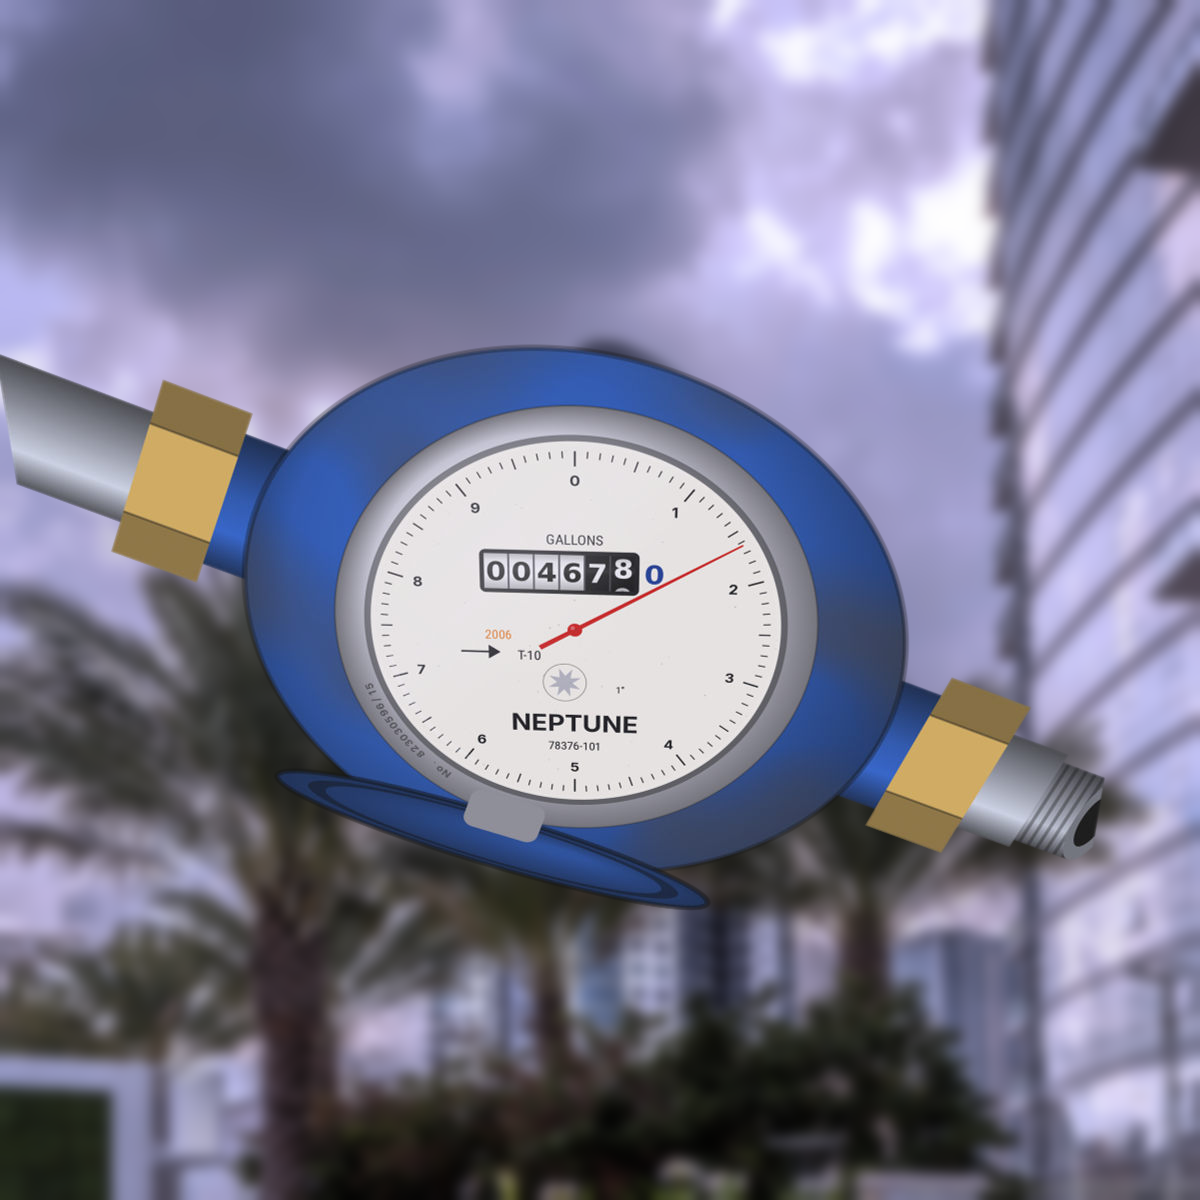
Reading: **46781.6** gal
